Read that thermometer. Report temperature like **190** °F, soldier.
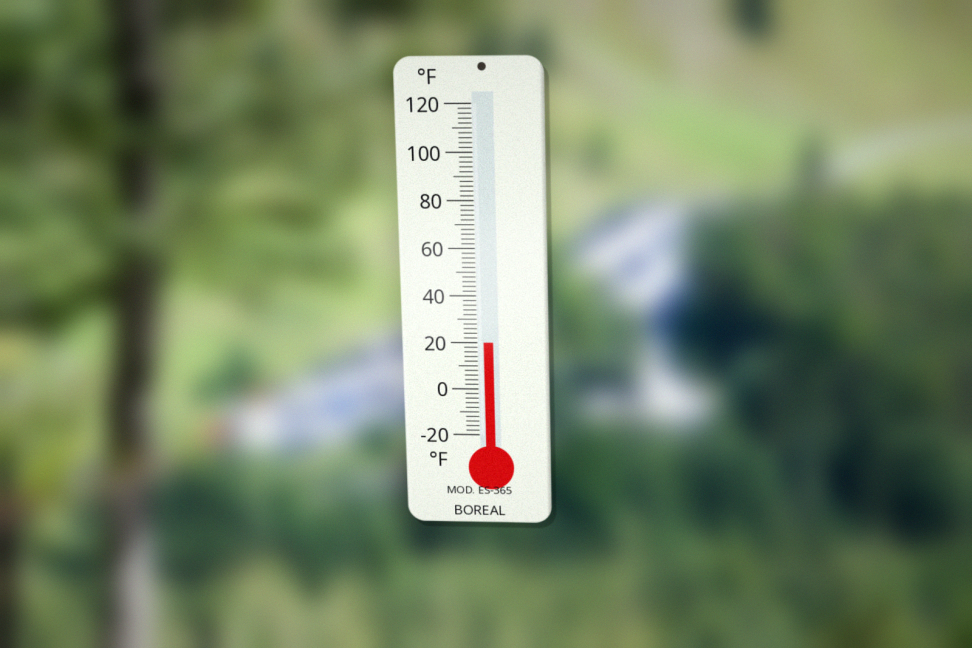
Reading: **20** °F
